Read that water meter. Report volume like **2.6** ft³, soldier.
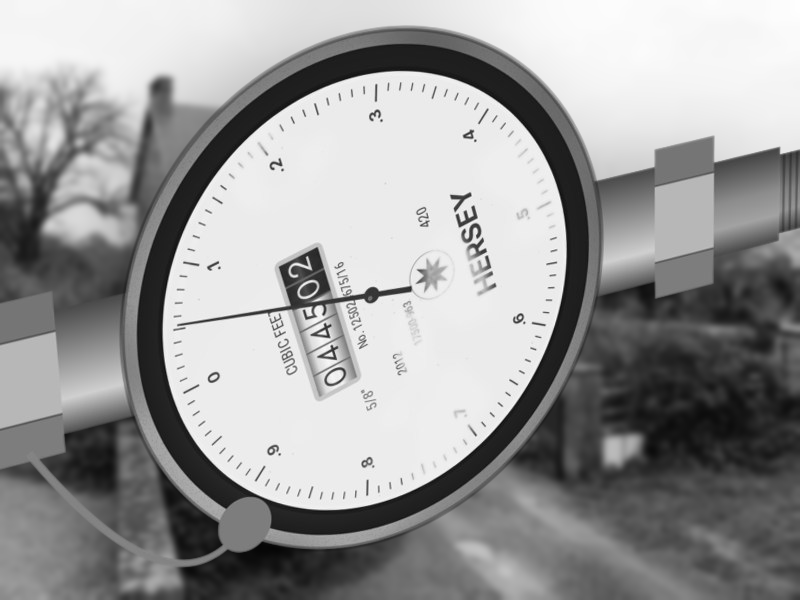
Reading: **44502.05** ft³
